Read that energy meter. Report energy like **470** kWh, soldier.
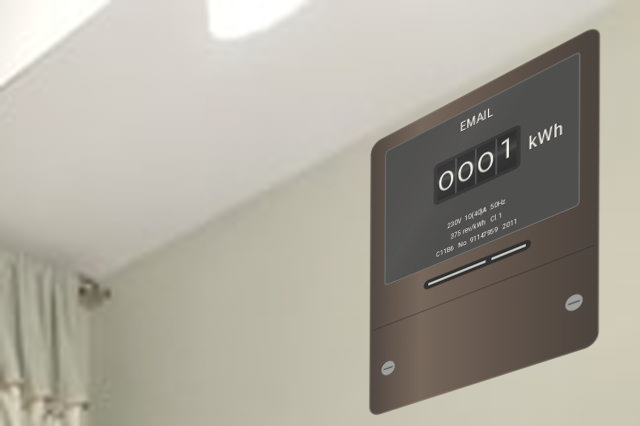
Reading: **1** kWh
